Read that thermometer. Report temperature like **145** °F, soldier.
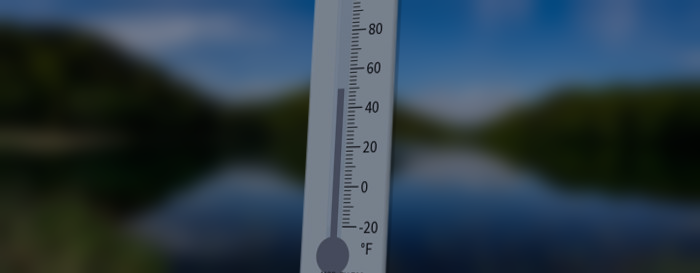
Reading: **50** °F
